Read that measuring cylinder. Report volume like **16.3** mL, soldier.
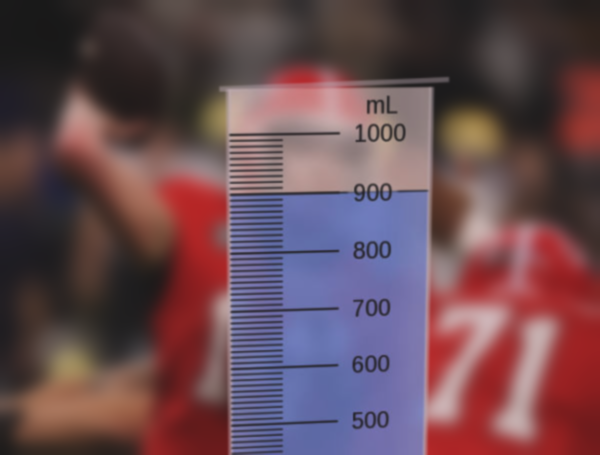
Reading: **900** mL
